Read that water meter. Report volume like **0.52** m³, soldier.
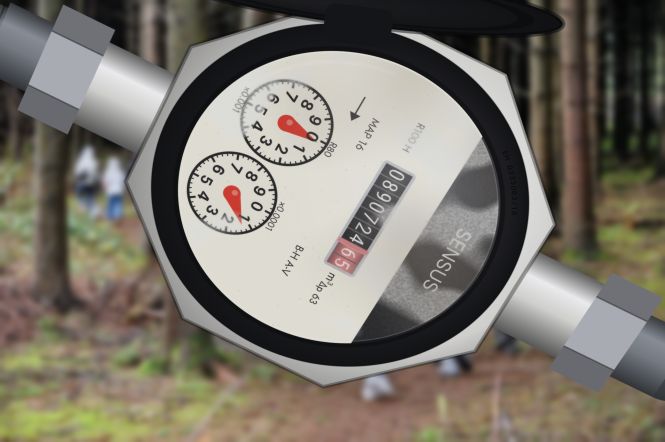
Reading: **890724.6501** m³
